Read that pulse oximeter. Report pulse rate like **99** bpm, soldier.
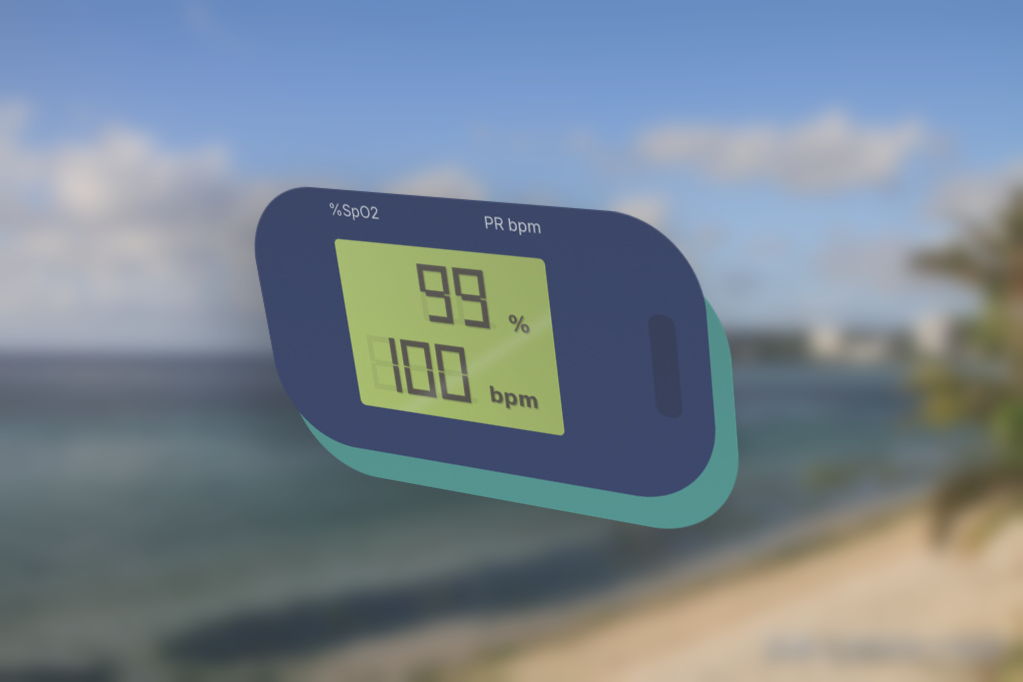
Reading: **100** bpm
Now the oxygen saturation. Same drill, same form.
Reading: **99** %
